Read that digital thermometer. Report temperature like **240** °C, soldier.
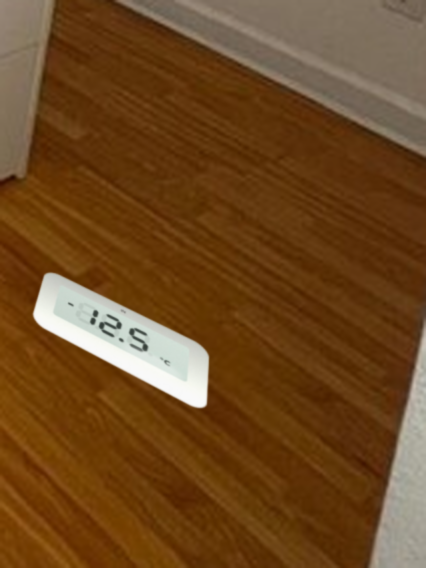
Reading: **-12.5** °C
